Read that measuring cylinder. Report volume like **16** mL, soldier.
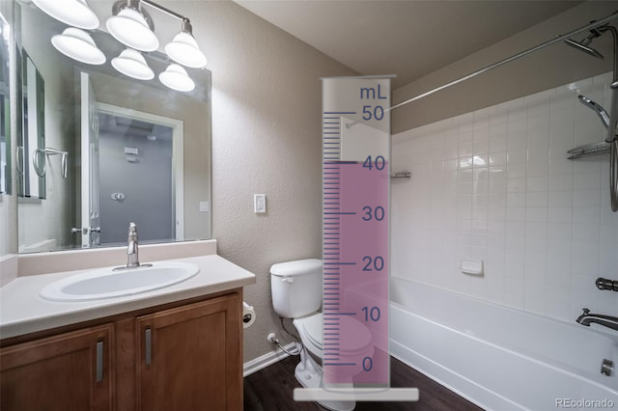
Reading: **40** mL
